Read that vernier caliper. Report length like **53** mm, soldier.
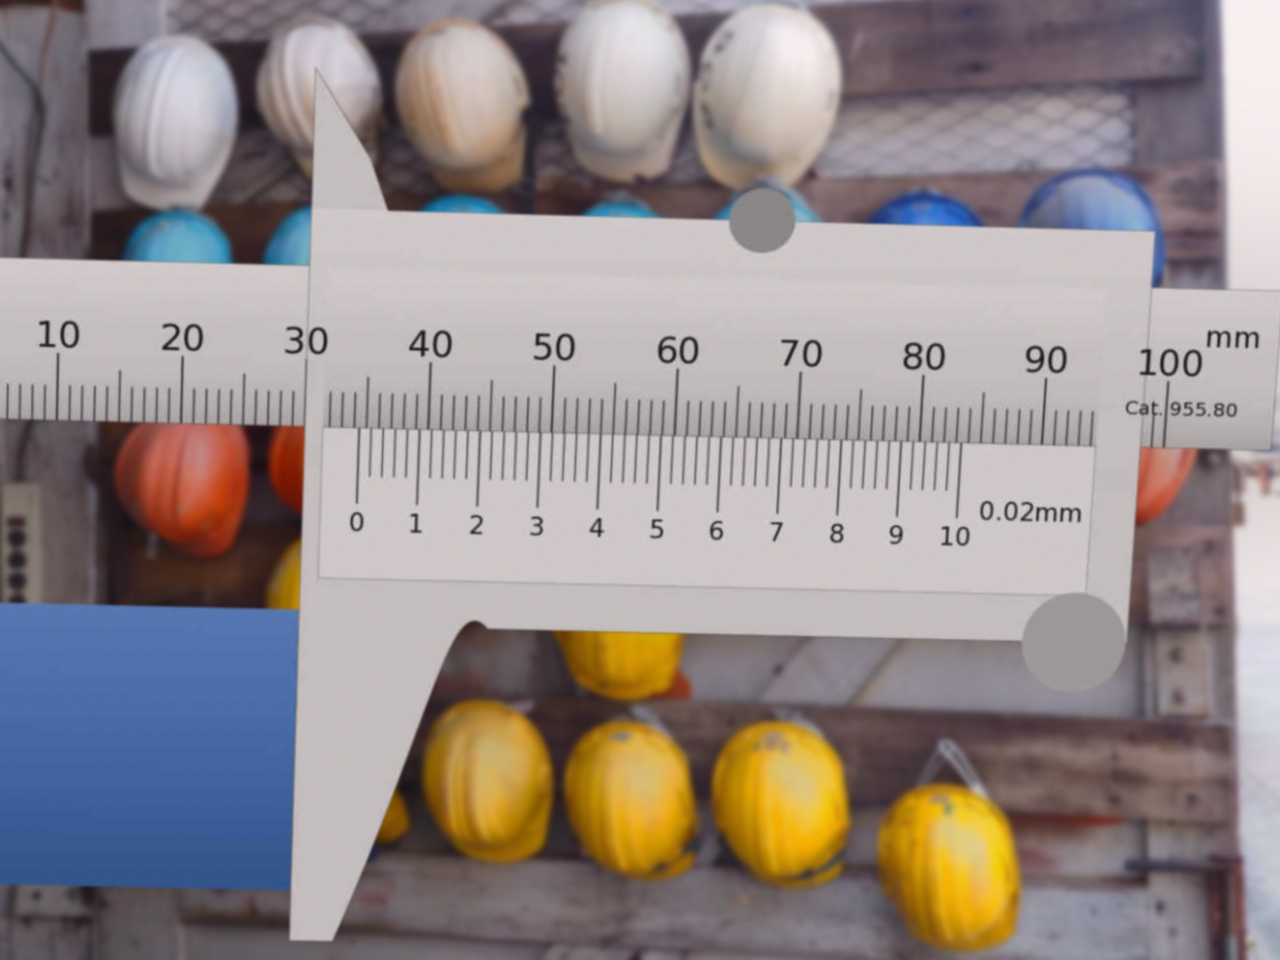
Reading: **34.4** mm
